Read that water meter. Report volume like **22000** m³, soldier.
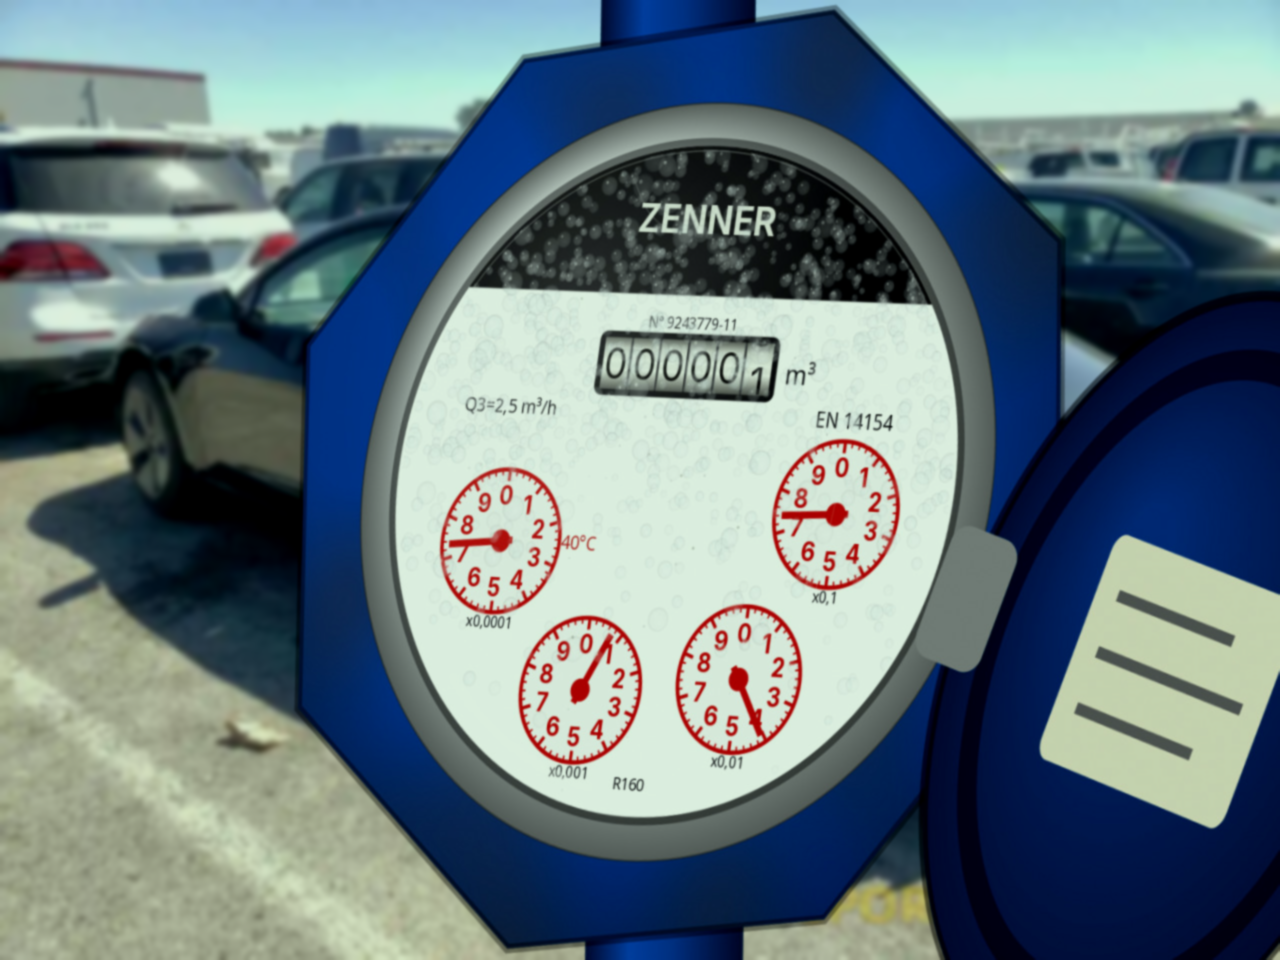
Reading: **0.7407** m³
